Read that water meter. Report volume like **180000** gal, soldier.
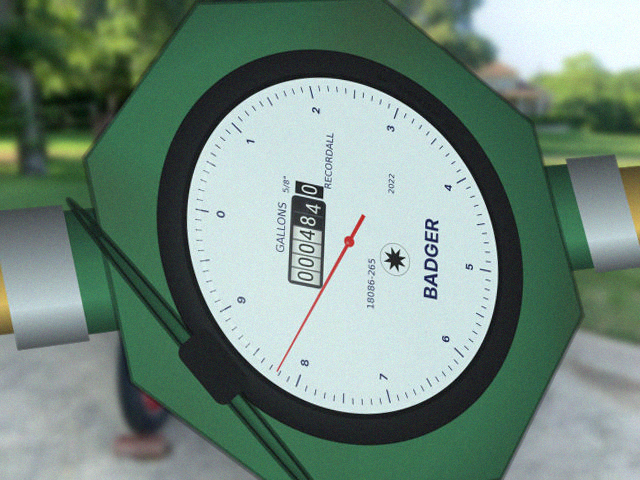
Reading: **4838.2** gal
